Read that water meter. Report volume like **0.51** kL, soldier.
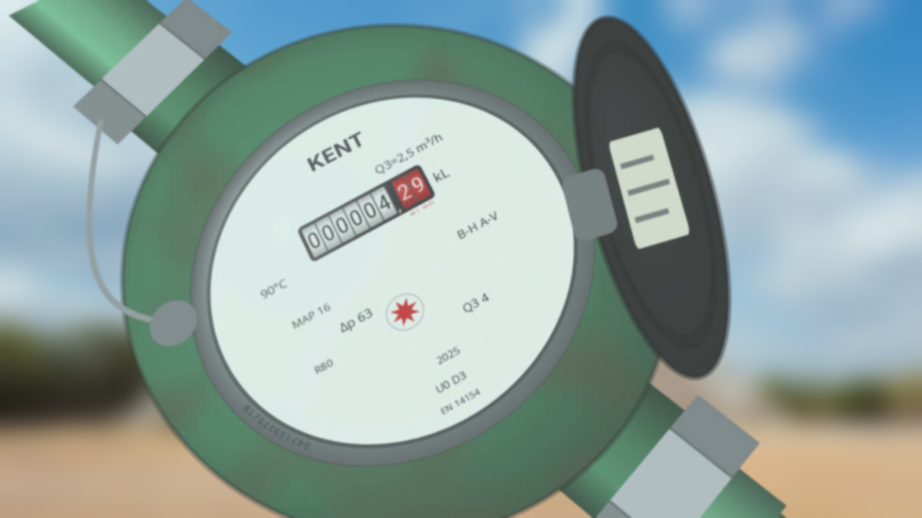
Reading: **4.29** kL
